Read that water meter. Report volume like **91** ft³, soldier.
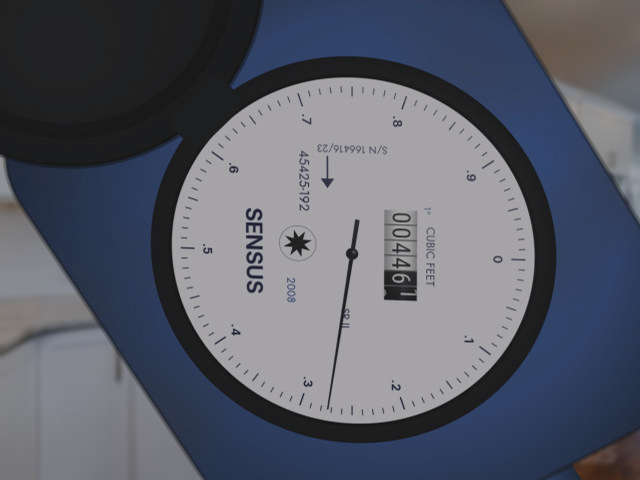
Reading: **4461.27** ft³
